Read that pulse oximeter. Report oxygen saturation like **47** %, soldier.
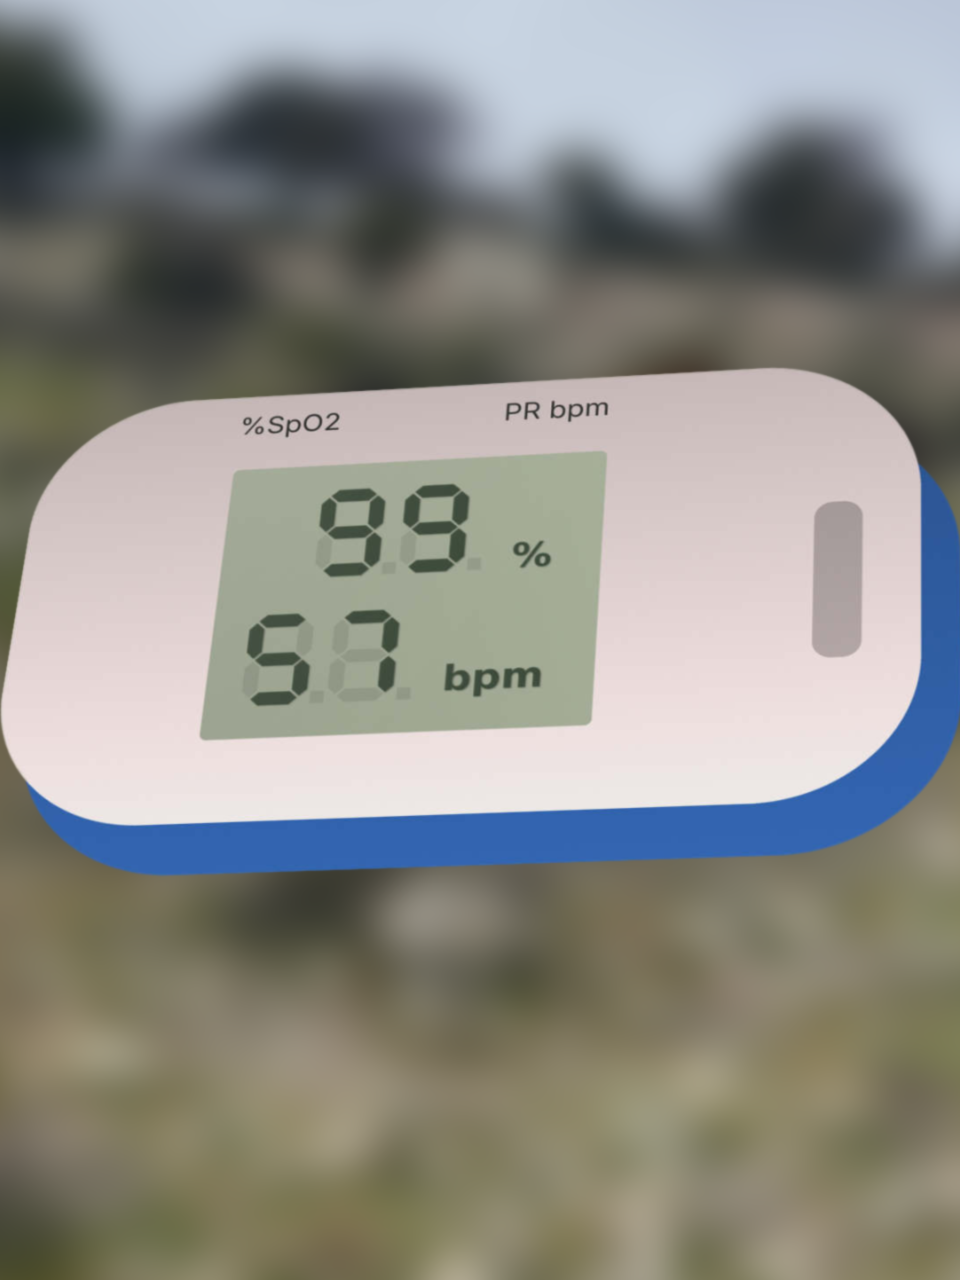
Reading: **99** %
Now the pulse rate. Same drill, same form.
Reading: **57** bpm
